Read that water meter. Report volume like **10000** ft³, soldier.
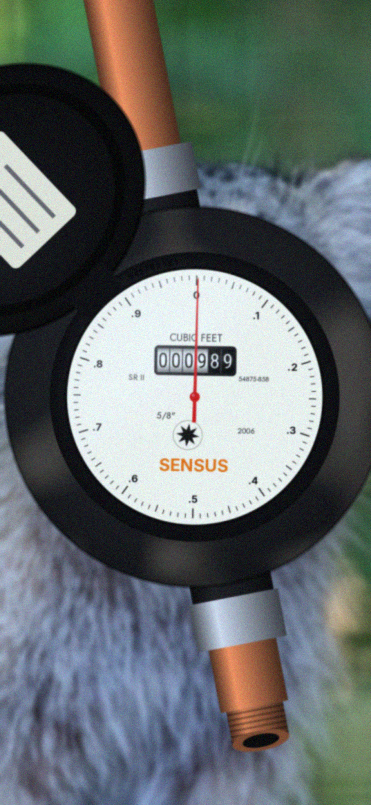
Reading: **989.00** ft³
